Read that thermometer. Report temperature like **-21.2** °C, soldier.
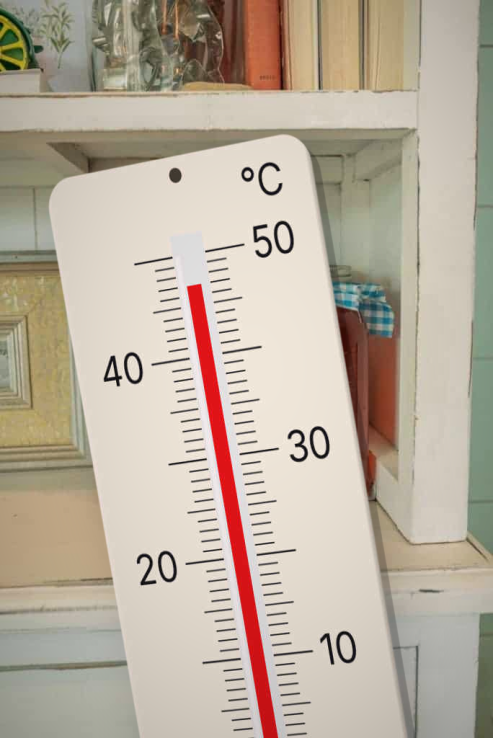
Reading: **47** °C
